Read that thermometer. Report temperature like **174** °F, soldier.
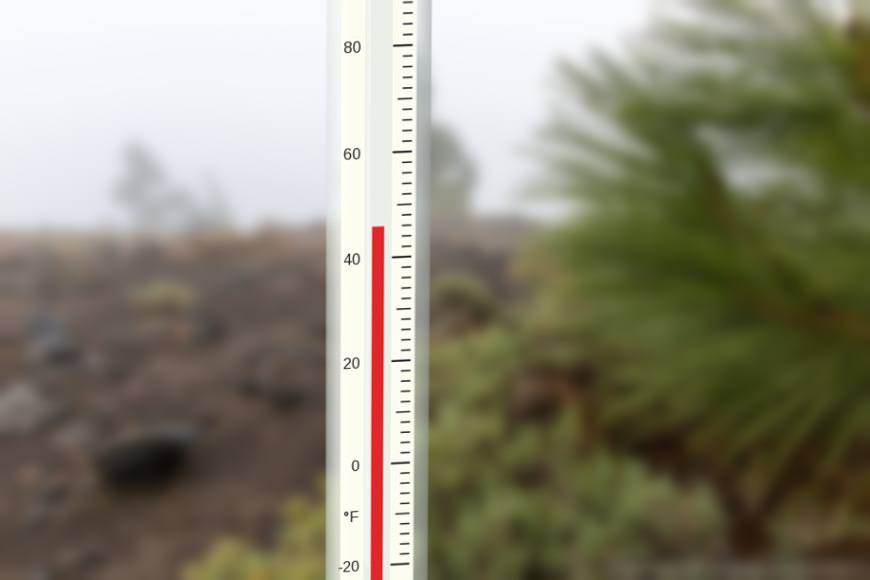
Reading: **46** °F
